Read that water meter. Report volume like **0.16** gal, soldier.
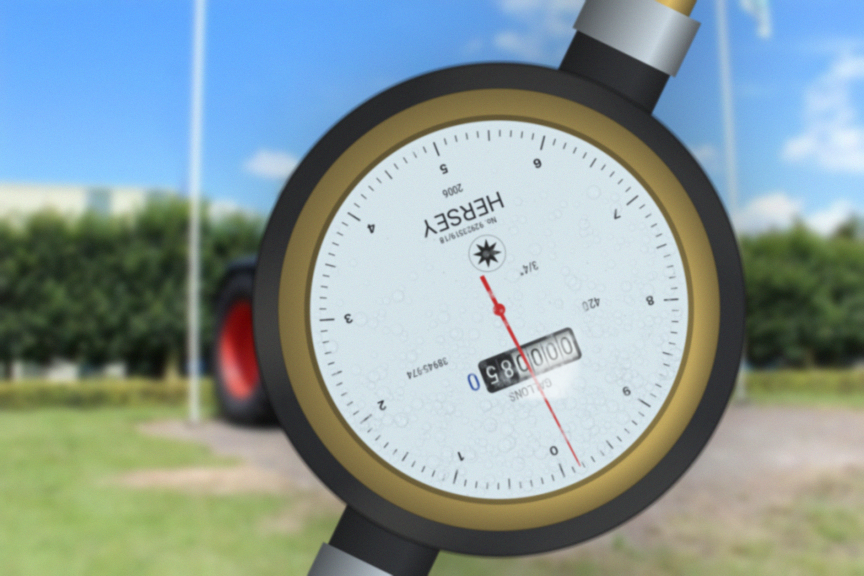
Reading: **849.8** gal
